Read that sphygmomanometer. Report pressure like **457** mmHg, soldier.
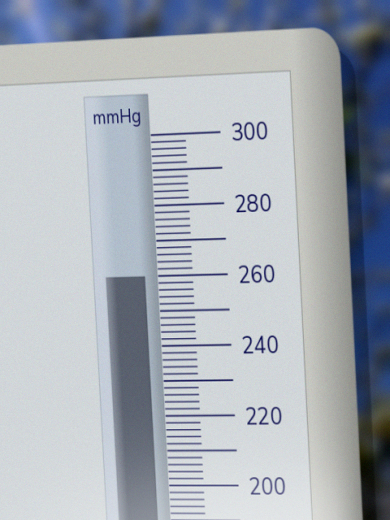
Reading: **260** mmHg
